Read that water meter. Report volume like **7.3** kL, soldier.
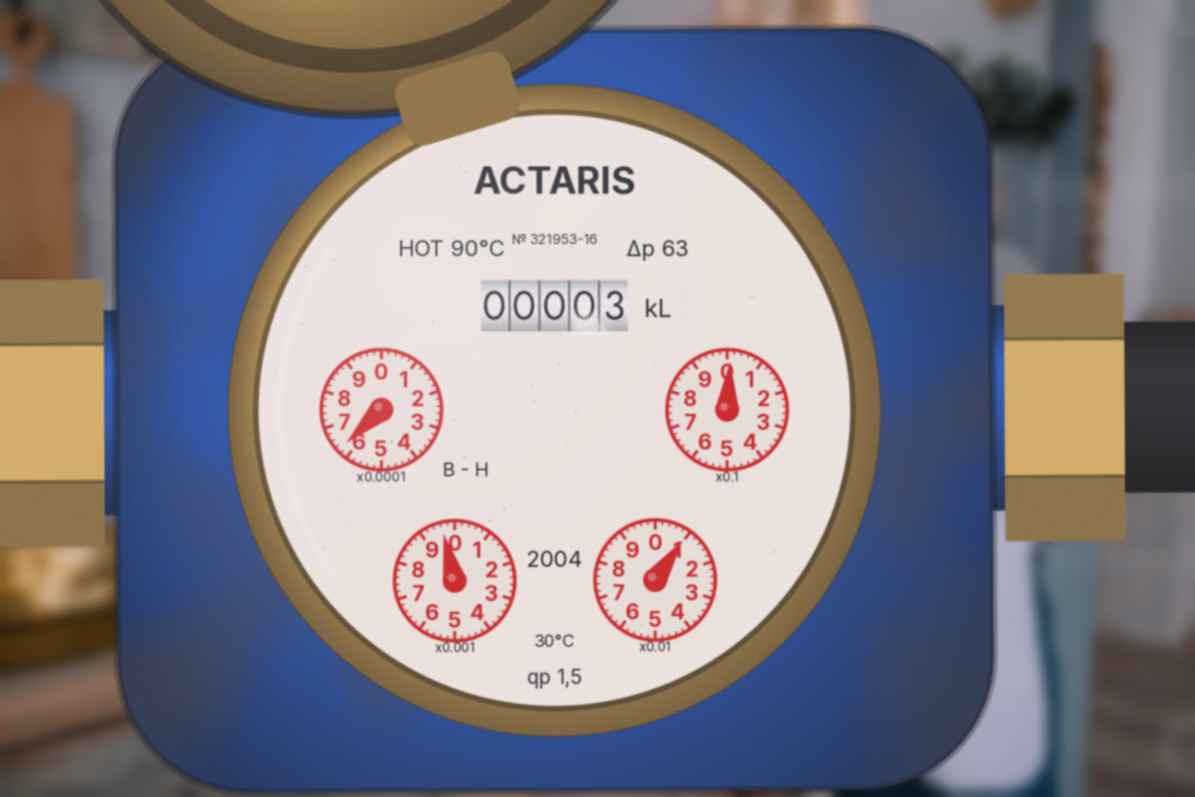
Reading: **3.0096** kL
